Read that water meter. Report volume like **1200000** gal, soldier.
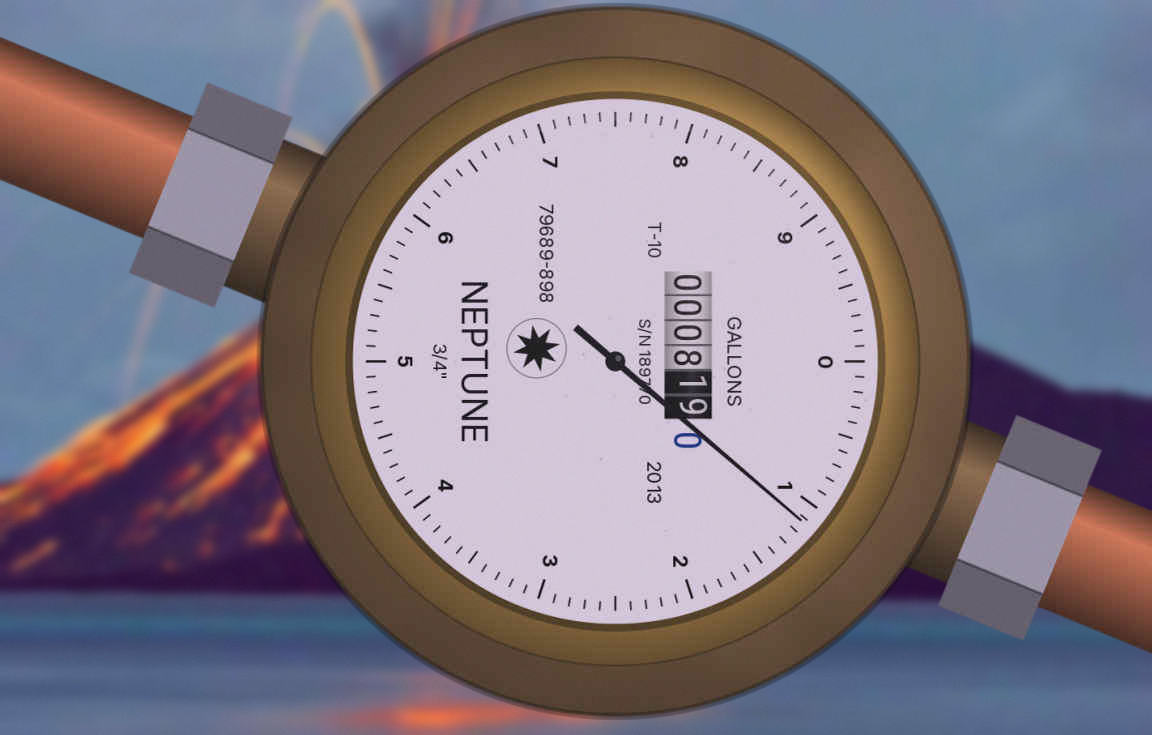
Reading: **8191.1** gal
